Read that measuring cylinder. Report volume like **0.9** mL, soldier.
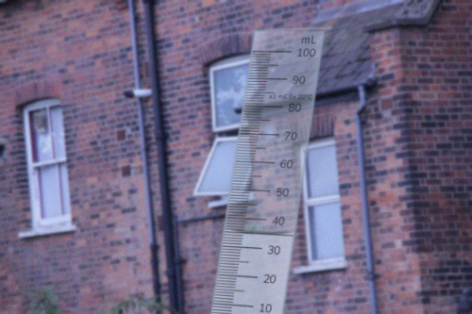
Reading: **35** mL
